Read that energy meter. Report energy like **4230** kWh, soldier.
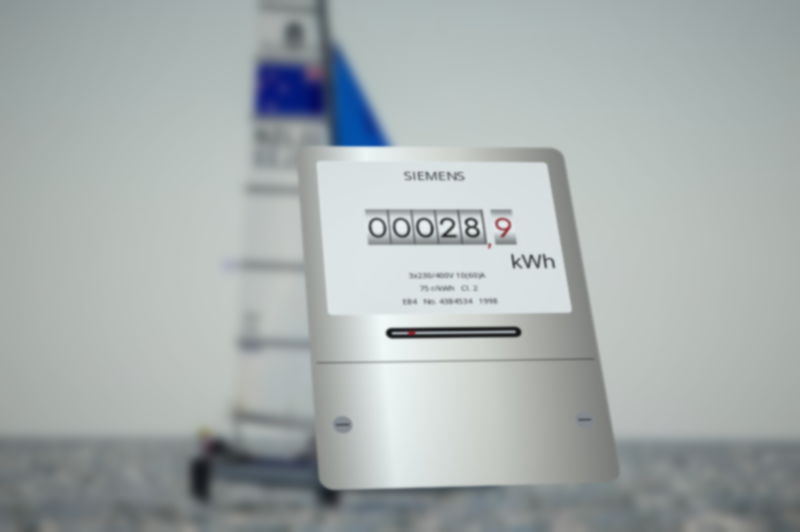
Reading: **28.9** kWh
